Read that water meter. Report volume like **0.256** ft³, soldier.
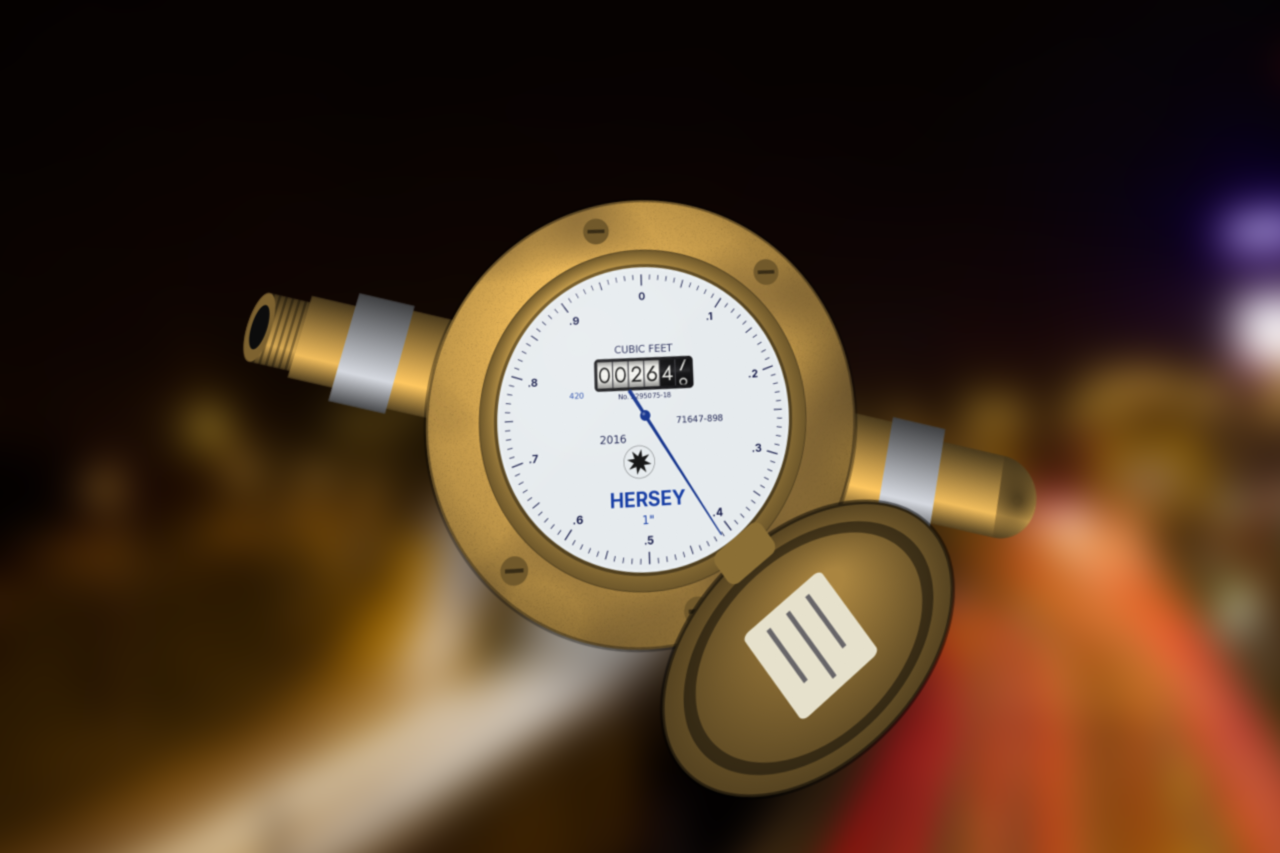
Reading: **2647.41** ft³
